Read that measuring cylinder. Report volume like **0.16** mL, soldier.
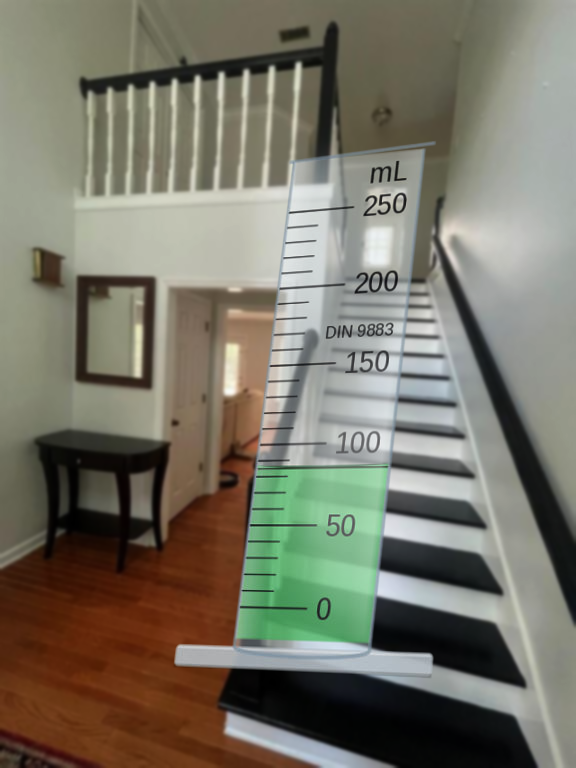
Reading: **85** mL
